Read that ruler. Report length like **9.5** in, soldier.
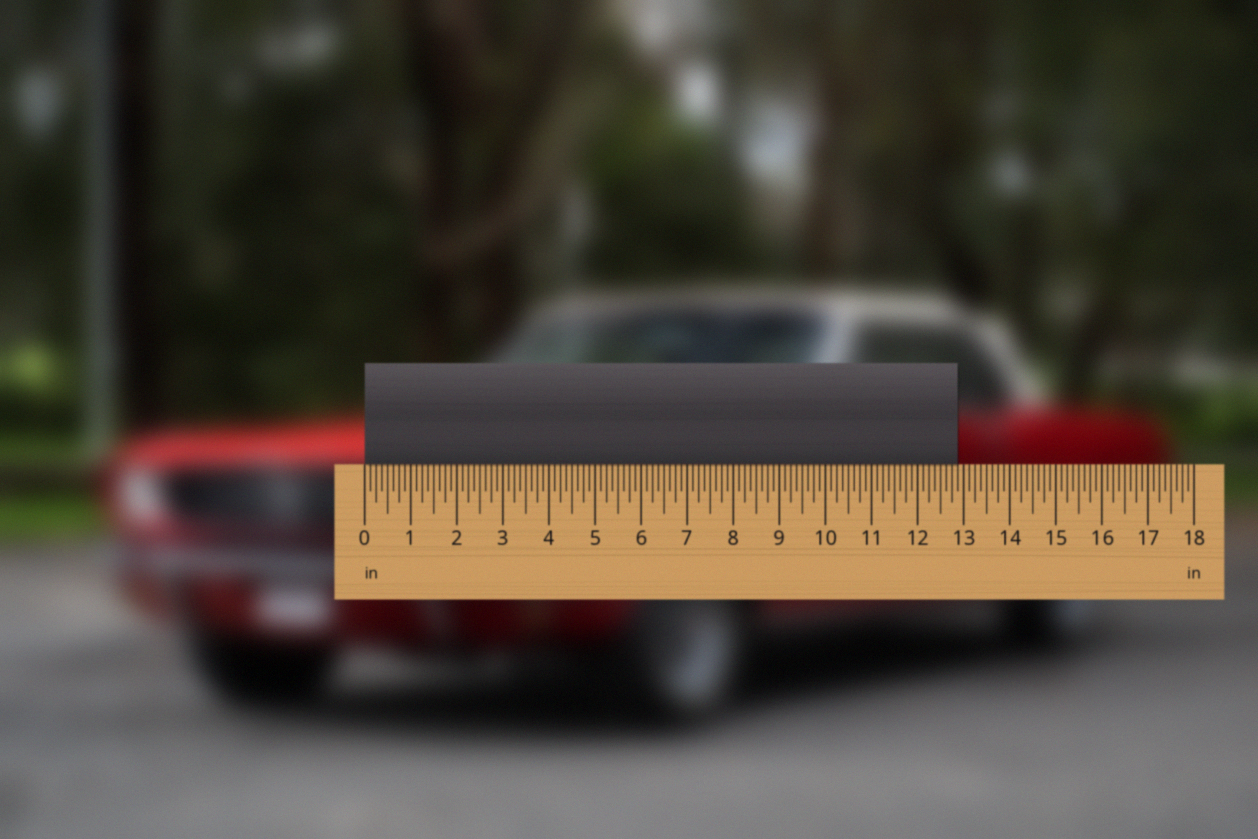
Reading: **12.875** in
